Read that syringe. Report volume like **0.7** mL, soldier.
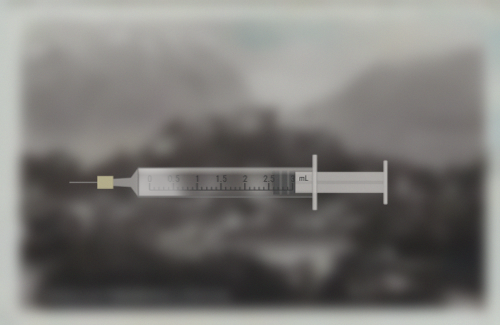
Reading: **2.6** mL
